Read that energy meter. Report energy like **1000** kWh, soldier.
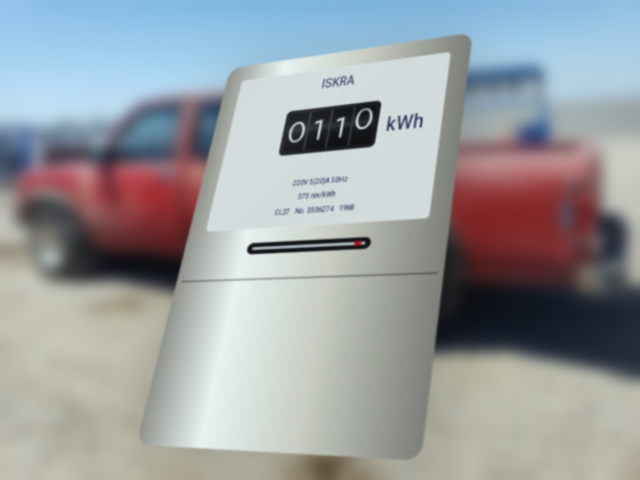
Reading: **110** kWh
